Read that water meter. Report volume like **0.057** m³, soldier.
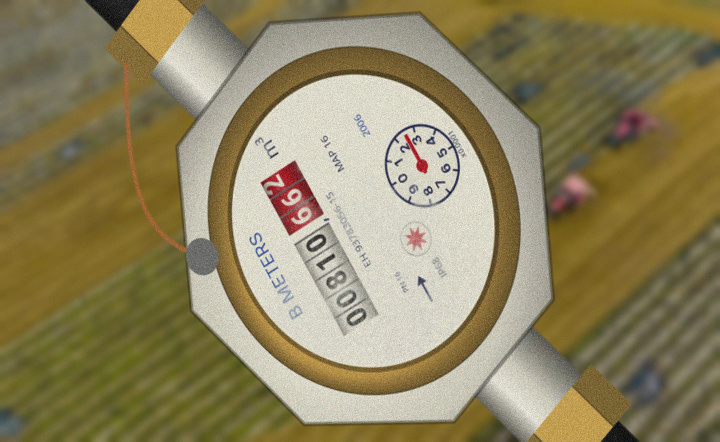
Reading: **810.6622** m³
